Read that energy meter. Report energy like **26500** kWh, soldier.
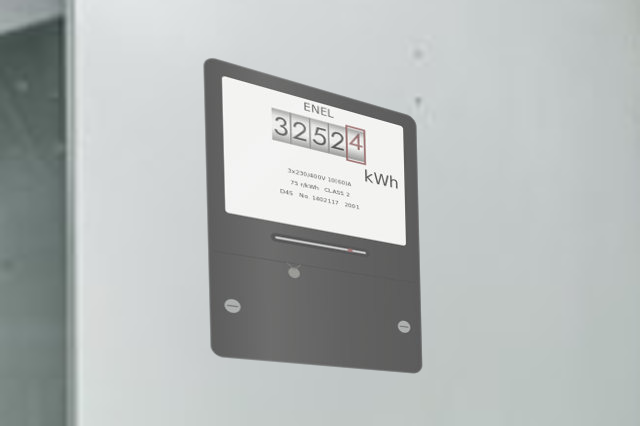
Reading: **3252.4** kWh
